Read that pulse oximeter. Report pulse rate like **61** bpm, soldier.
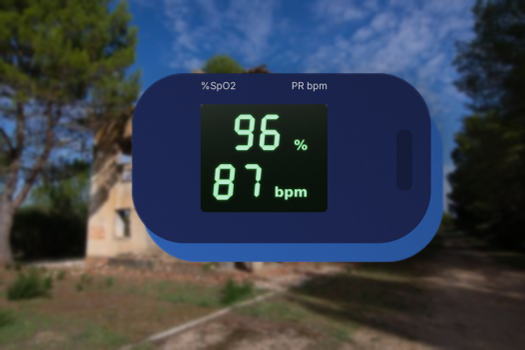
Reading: **87** bpm
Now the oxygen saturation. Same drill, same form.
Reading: **96** %
